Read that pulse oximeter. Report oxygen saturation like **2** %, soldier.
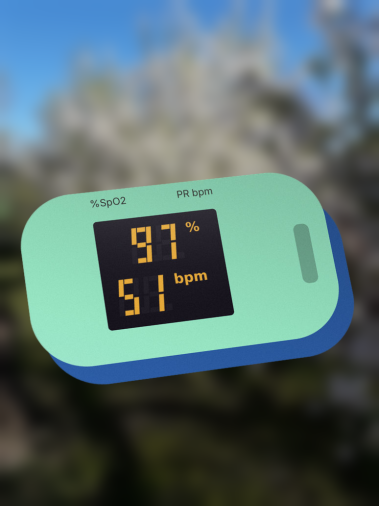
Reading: **97** %
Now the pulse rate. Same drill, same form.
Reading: **51** bpm
